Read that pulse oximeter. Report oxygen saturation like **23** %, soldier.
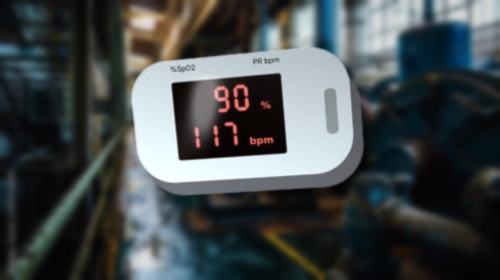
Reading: **90** %
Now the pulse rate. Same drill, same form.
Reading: **117** bpm
